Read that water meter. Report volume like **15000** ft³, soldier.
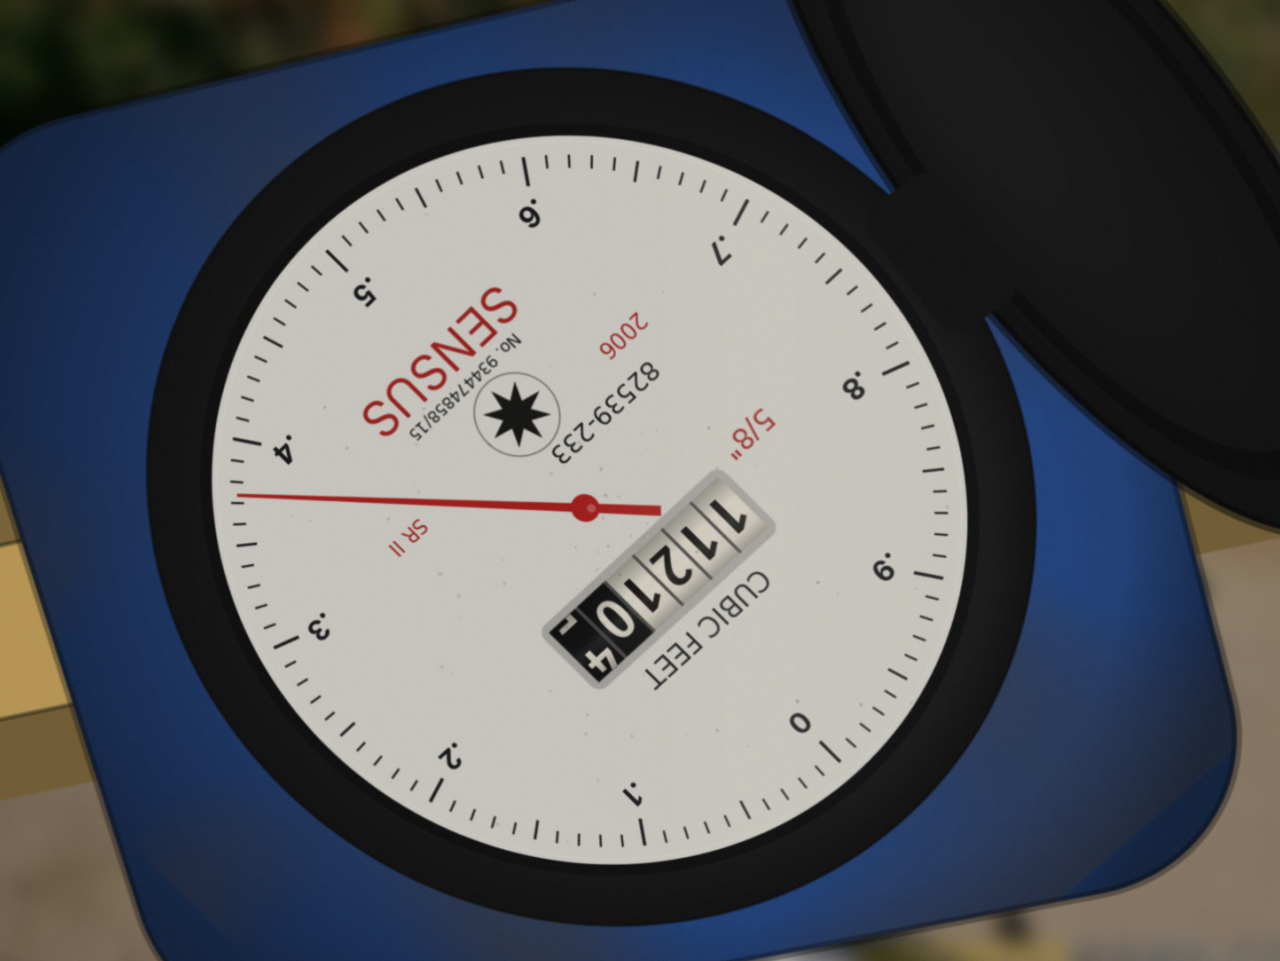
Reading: **112104.37** ft³
